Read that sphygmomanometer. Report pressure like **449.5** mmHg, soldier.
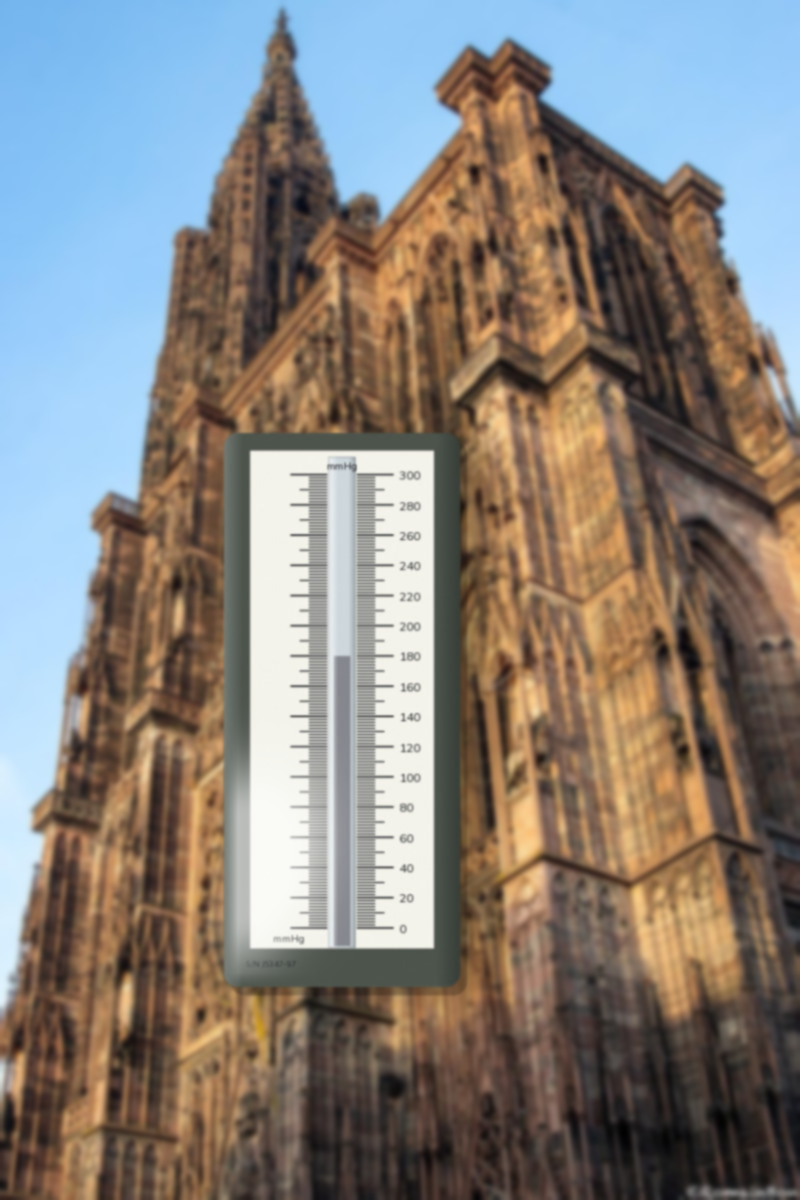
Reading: **180** mmHg
